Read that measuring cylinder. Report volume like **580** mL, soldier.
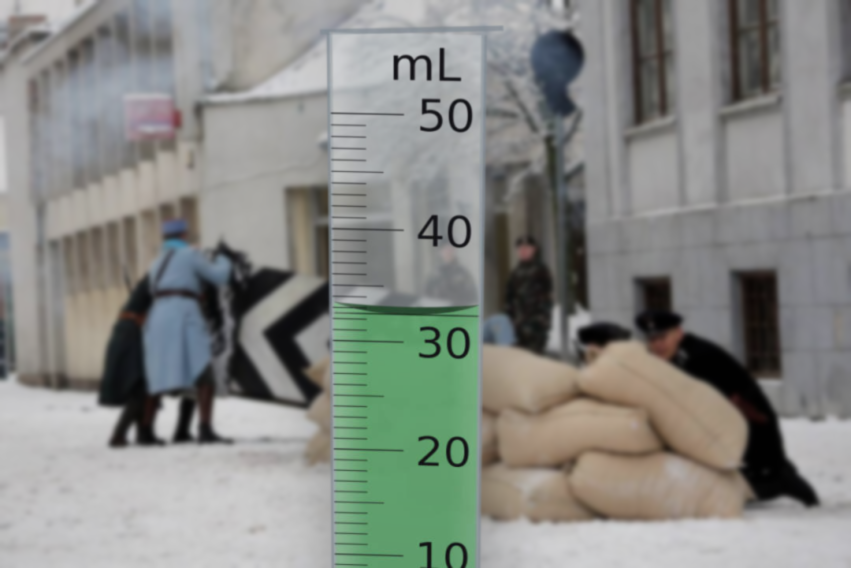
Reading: **32.5** mL
